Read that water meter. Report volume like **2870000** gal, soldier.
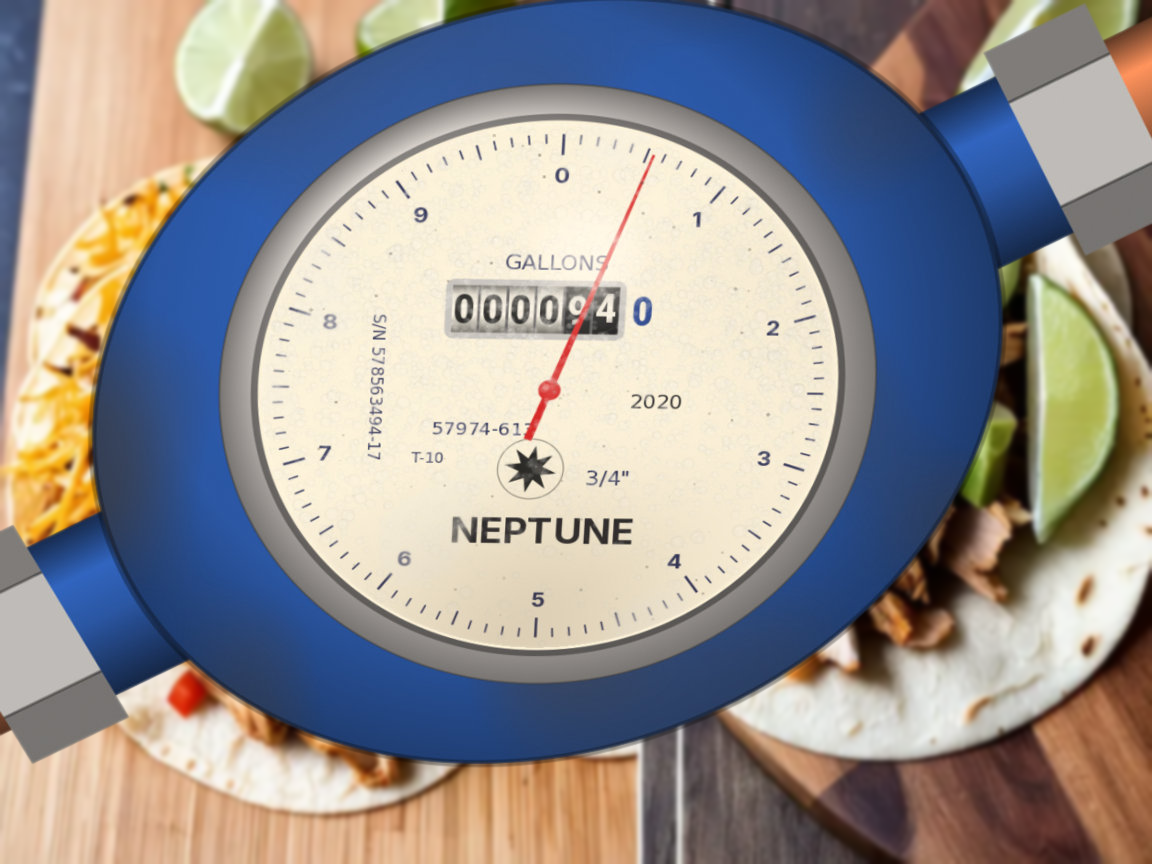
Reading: **940.5** gal
